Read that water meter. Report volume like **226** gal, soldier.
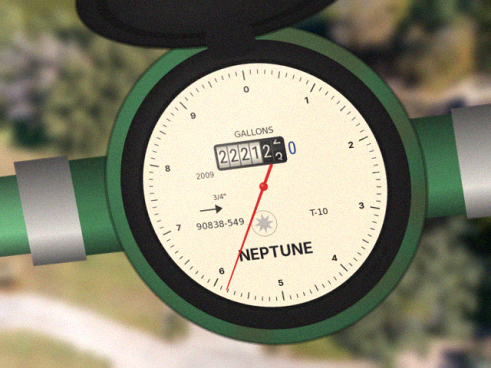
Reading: **2221225.8** gal
